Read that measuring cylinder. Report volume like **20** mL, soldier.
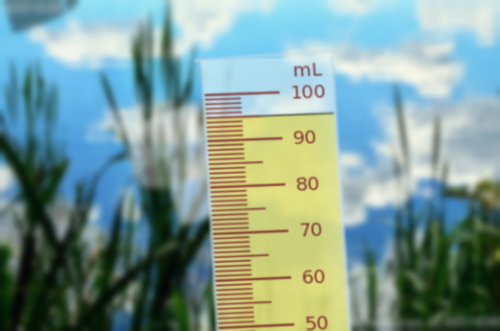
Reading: **95** mL
